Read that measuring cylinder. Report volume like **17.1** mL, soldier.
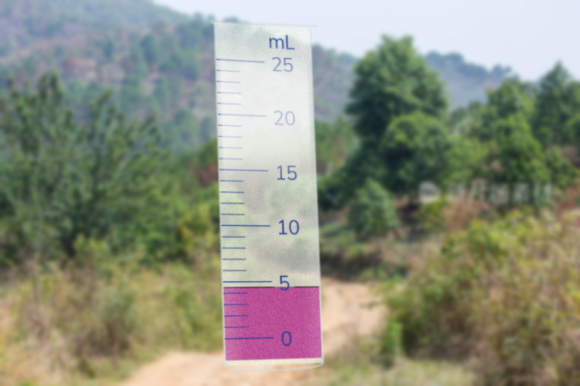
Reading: **4.5** mL
